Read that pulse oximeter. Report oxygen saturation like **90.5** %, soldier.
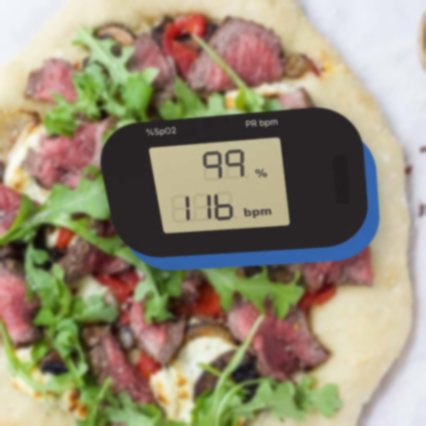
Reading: **99** %
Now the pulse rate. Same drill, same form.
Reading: **116** bpm
